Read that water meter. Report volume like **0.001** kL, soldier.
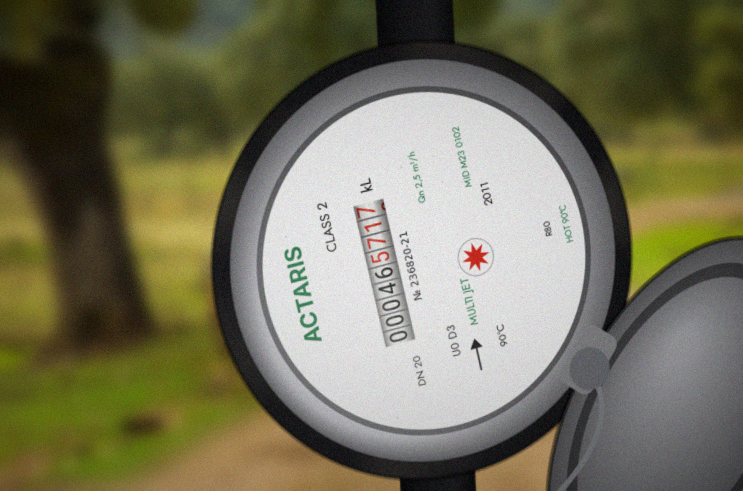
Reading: **46.5717** kL
